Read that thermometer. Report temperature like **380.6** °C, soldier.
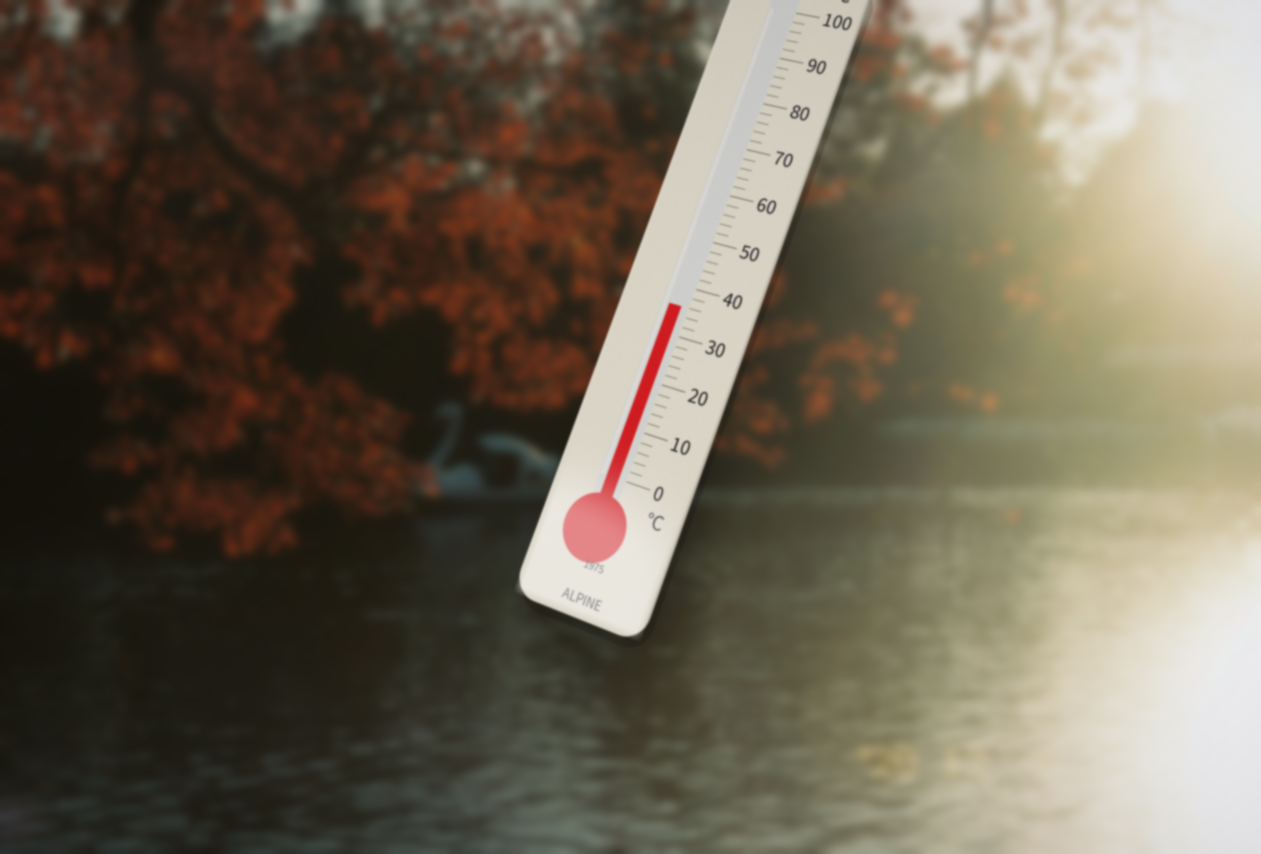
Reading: **36** °C
